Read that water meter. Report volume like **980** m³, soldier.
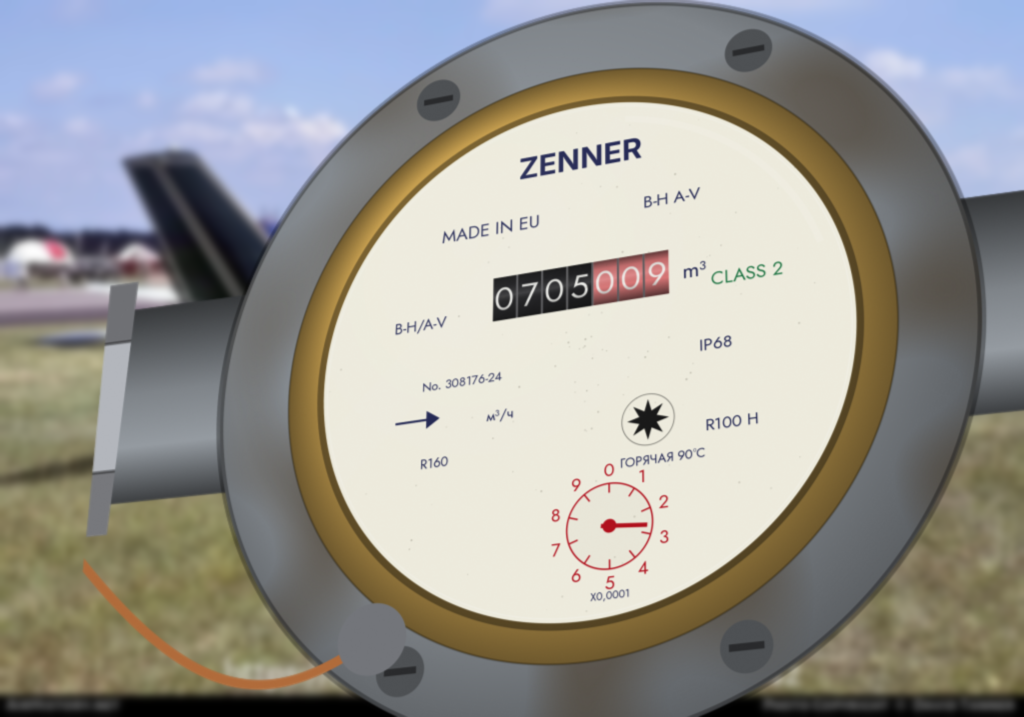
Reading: **705.0092** m³
